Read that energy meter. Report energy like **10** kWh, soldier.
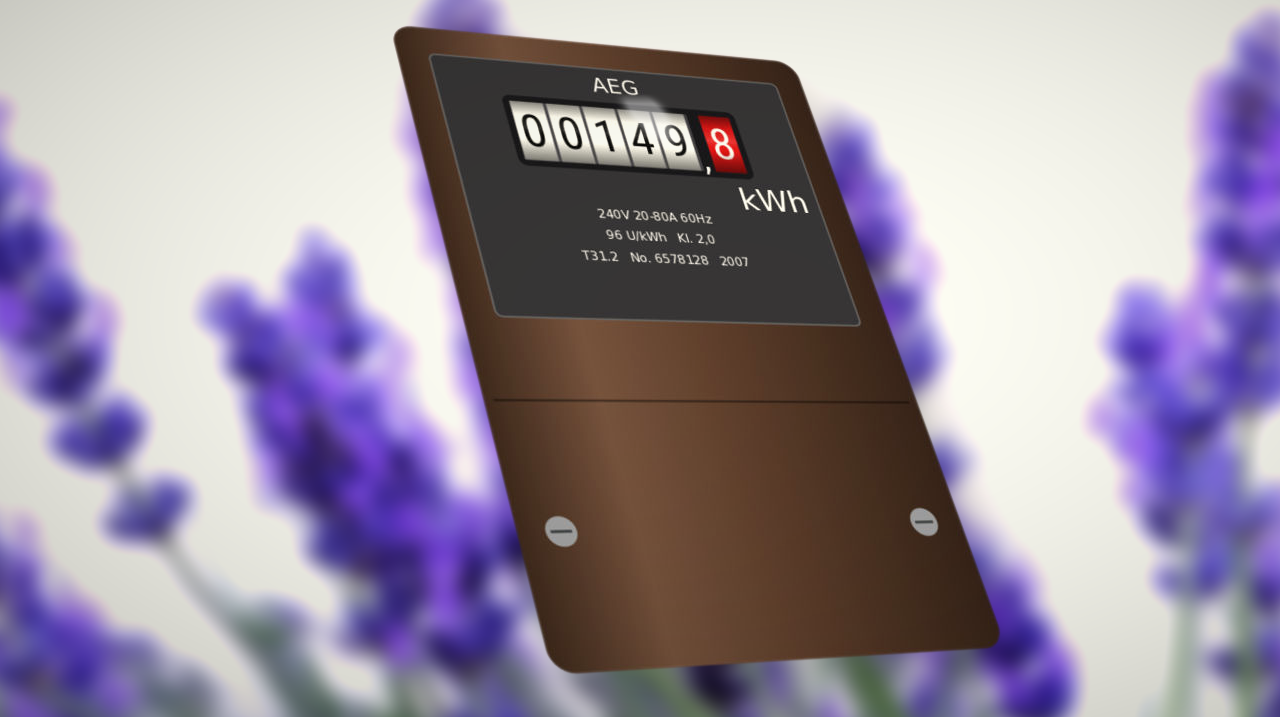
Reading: **149.8** kWh
